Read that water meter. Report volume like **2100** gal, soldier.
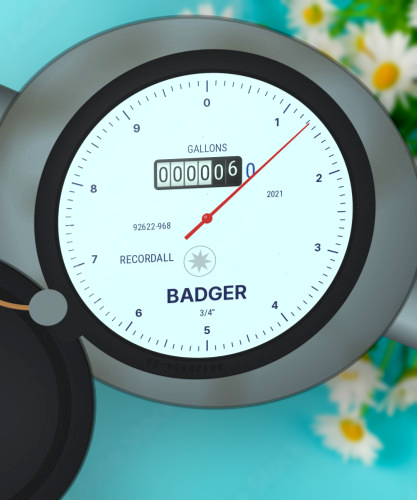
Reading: **61.3** gal
